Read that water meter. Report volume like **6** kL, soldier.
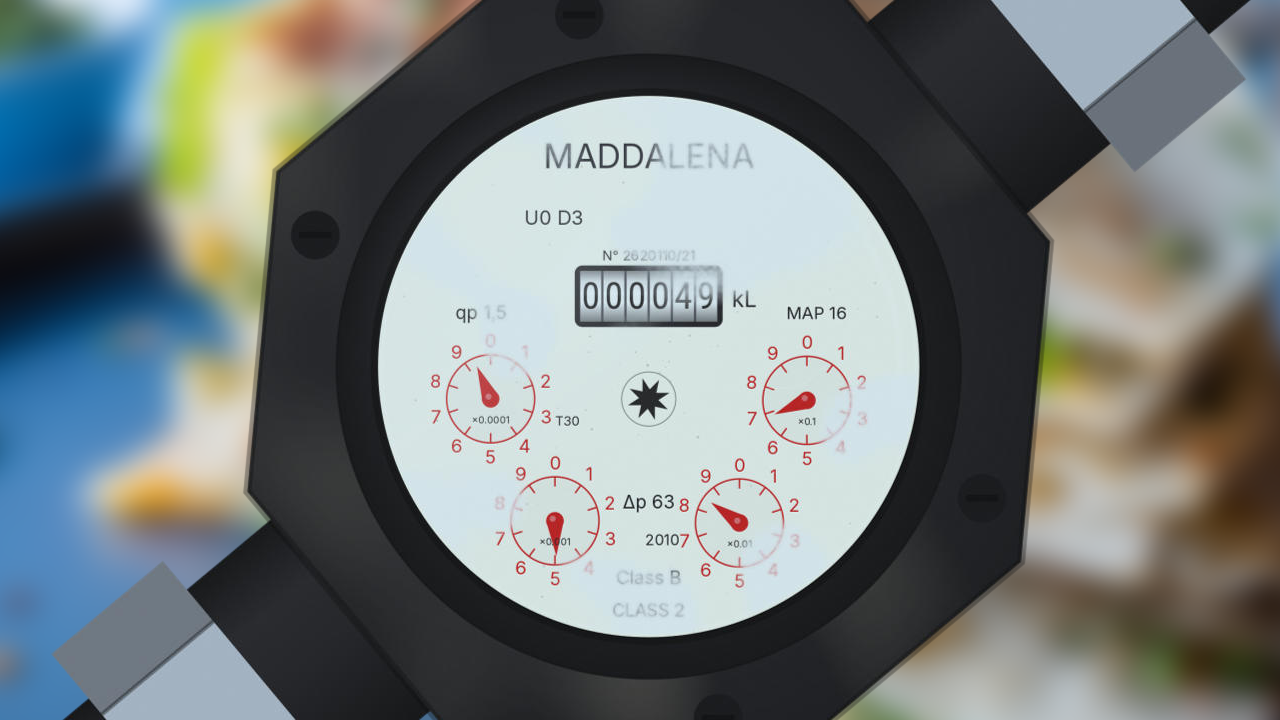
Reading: **49.6849** kL
